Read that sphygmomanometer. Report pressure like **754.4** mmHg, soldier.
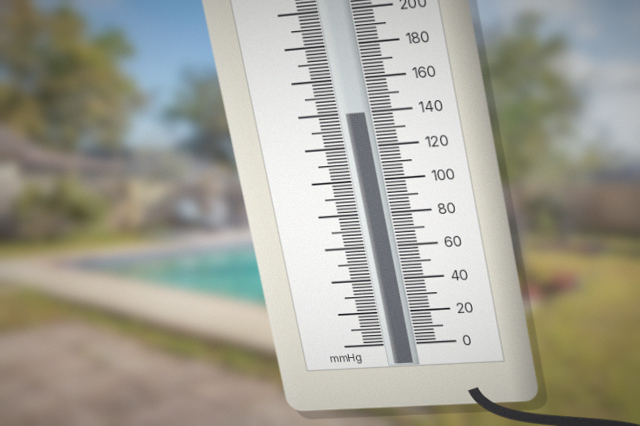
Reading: **140** mmHg
